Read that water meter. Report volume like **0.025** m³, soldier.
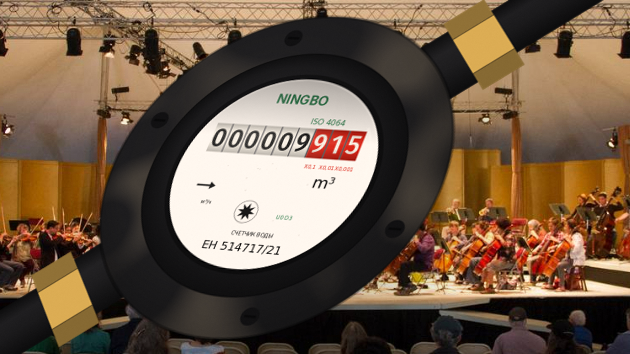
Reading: **9.915** m³
